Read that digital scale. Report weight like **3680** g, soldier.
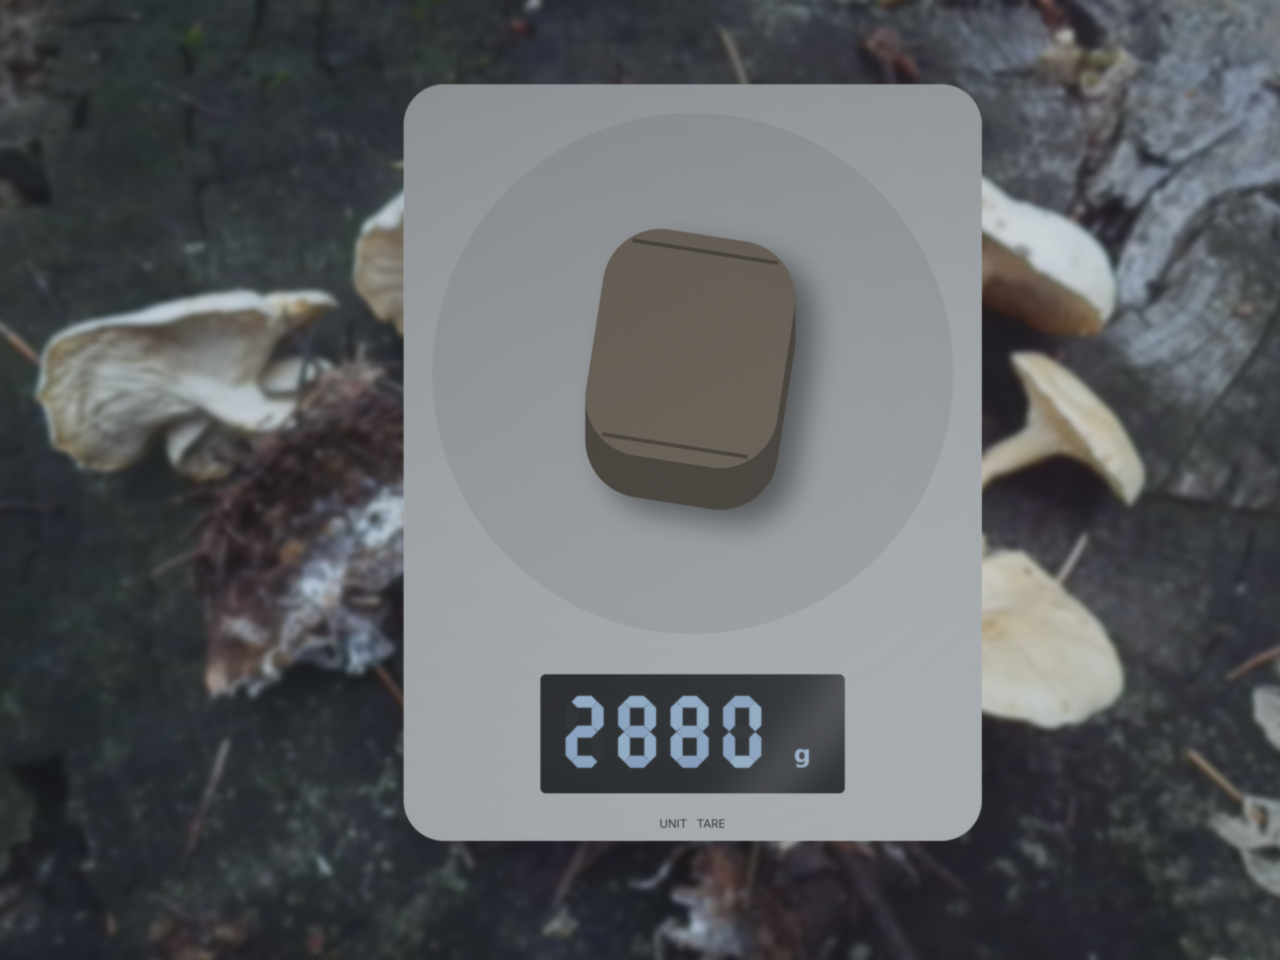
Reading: **2880** g
